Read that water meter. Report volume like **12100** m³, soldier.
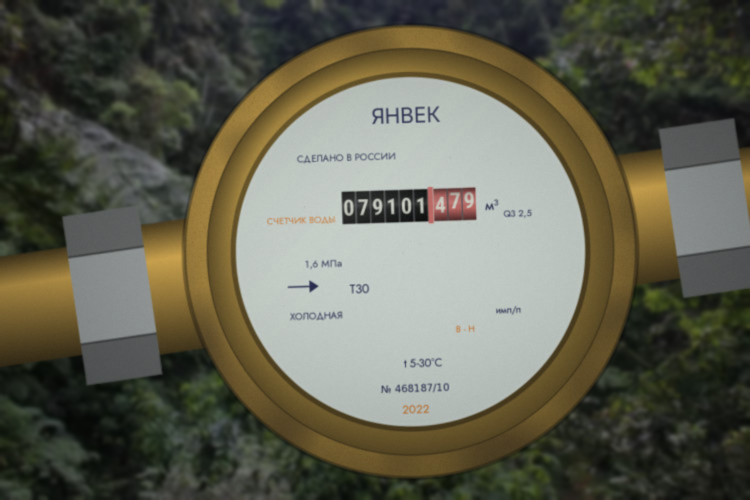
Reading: **79101.479** m³
